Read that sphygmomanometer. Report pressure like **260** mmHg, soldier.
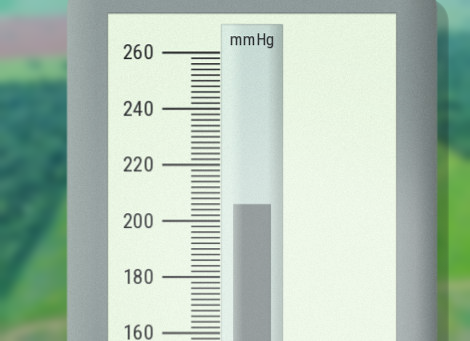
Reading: **206** mmHg
